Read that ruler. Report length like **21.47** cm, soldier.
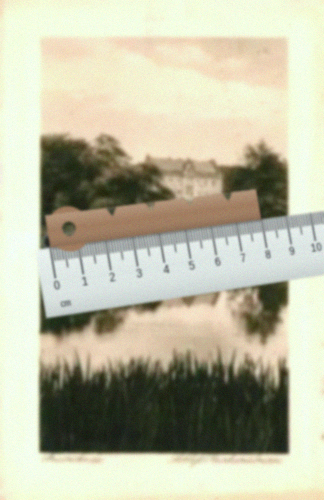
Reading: **8** cm
